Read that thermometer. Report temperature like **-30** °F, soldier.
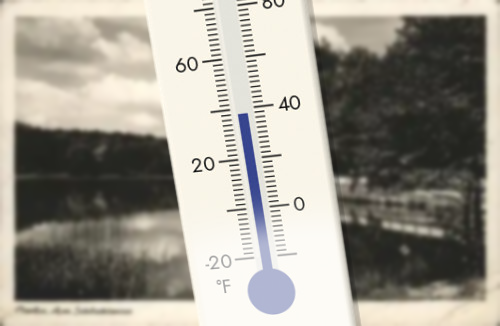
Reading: **38** °F
